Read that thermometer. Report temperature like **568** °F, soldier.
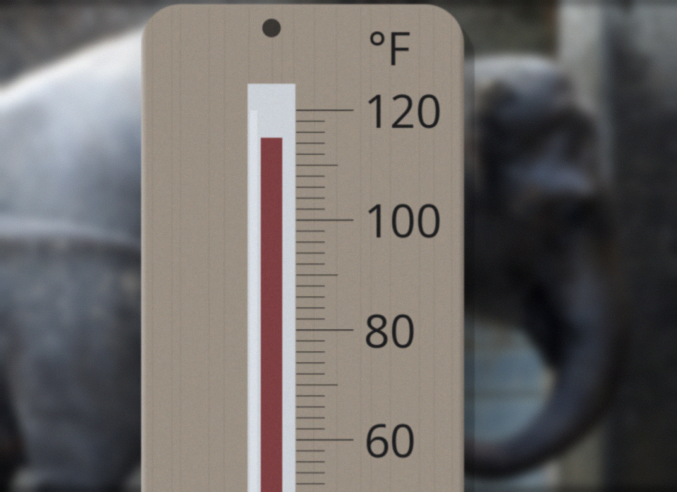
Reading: **115** °F
